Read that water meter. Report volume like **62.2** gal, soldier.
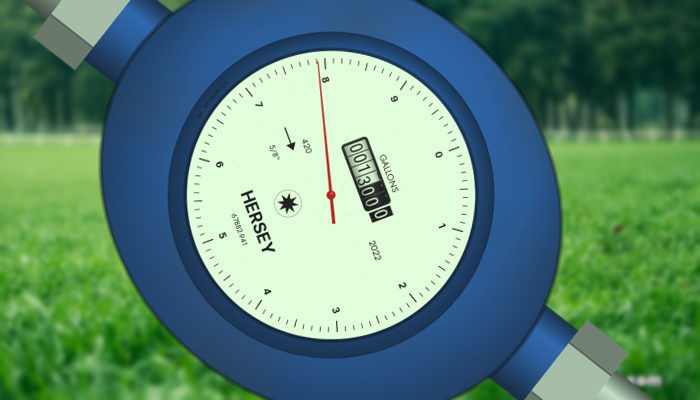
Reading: **12997.9** gal
